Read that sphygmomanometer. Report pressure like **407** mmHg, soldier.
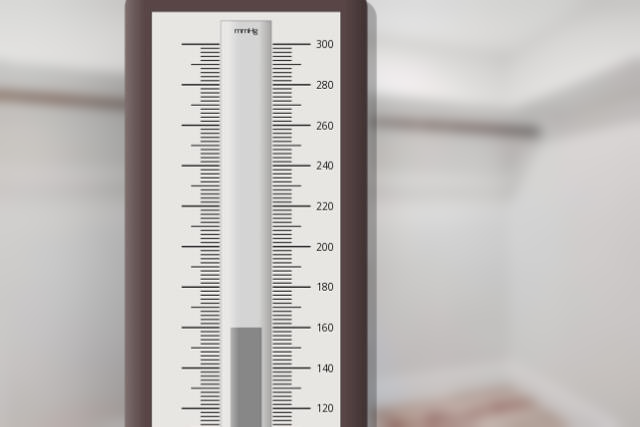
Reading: **160** mmHg
